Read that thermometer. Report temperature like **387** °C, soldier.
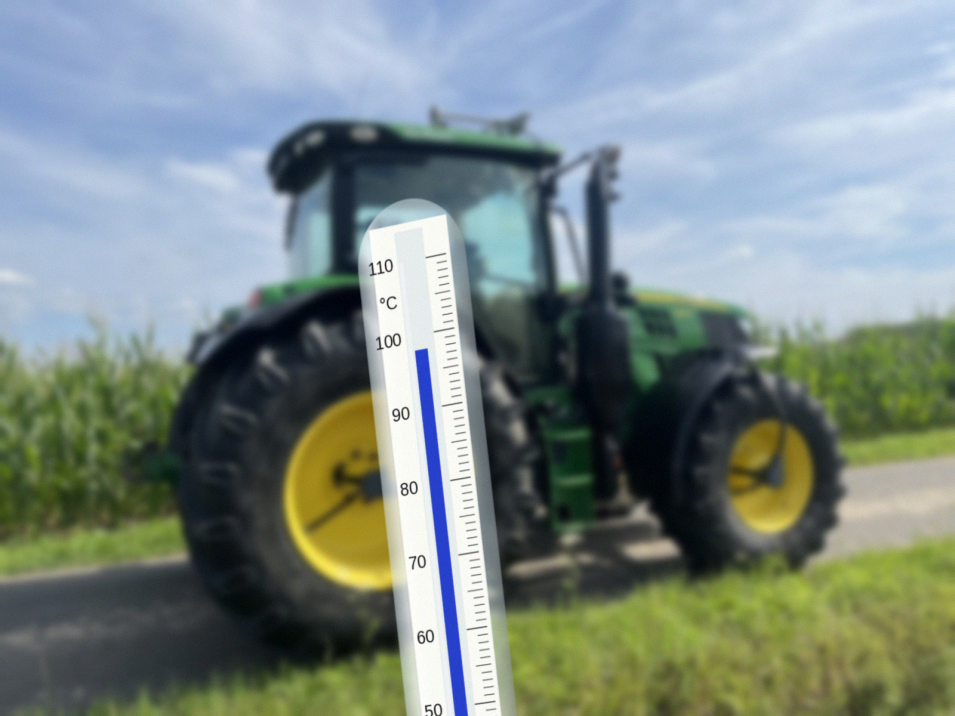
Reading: **98** °C
